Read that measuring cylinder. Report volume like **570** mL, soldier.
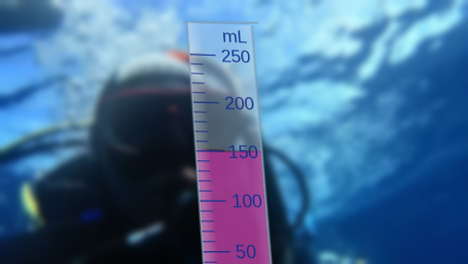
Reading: **150** mL
